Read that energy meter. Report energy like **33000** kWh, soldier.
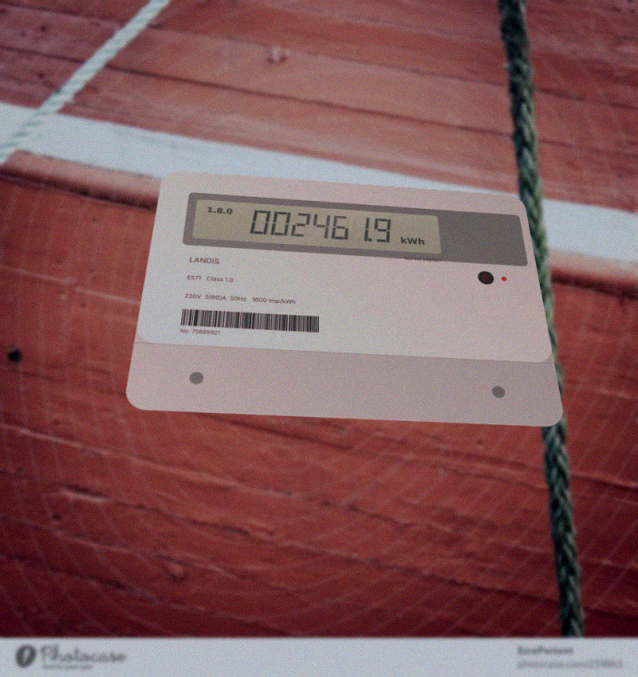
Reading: **2461.9** kWh
